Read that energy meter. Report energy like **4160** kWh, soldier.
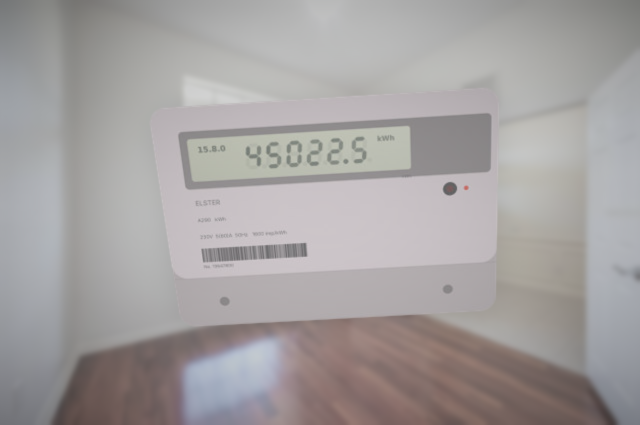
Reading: **45022.5** kWh
